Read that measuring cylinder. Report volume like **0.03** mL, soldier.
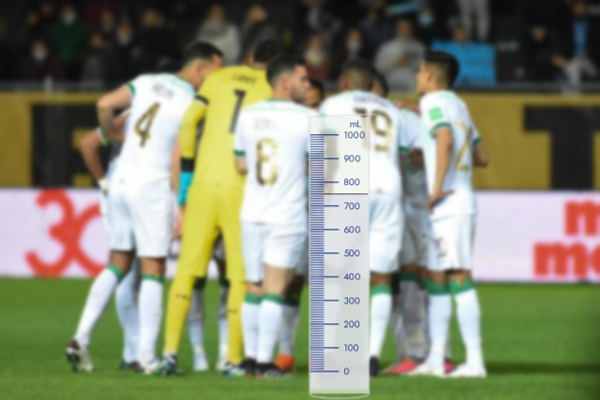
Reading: **750** mL
